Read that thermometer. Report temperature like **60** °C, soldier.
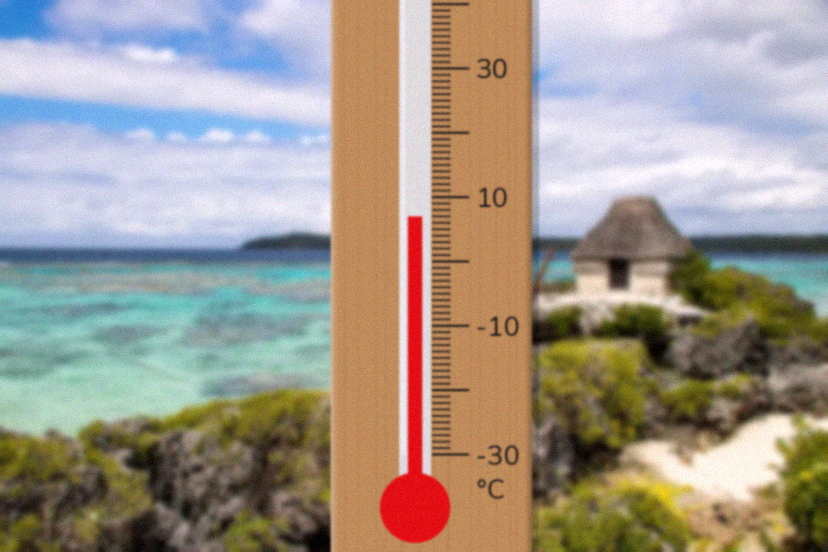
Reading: **7** °C
